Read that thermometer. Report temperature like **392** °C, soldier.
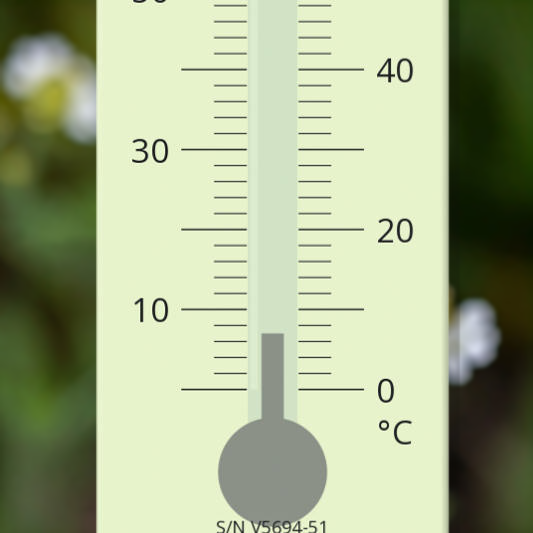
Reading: **7** °C
